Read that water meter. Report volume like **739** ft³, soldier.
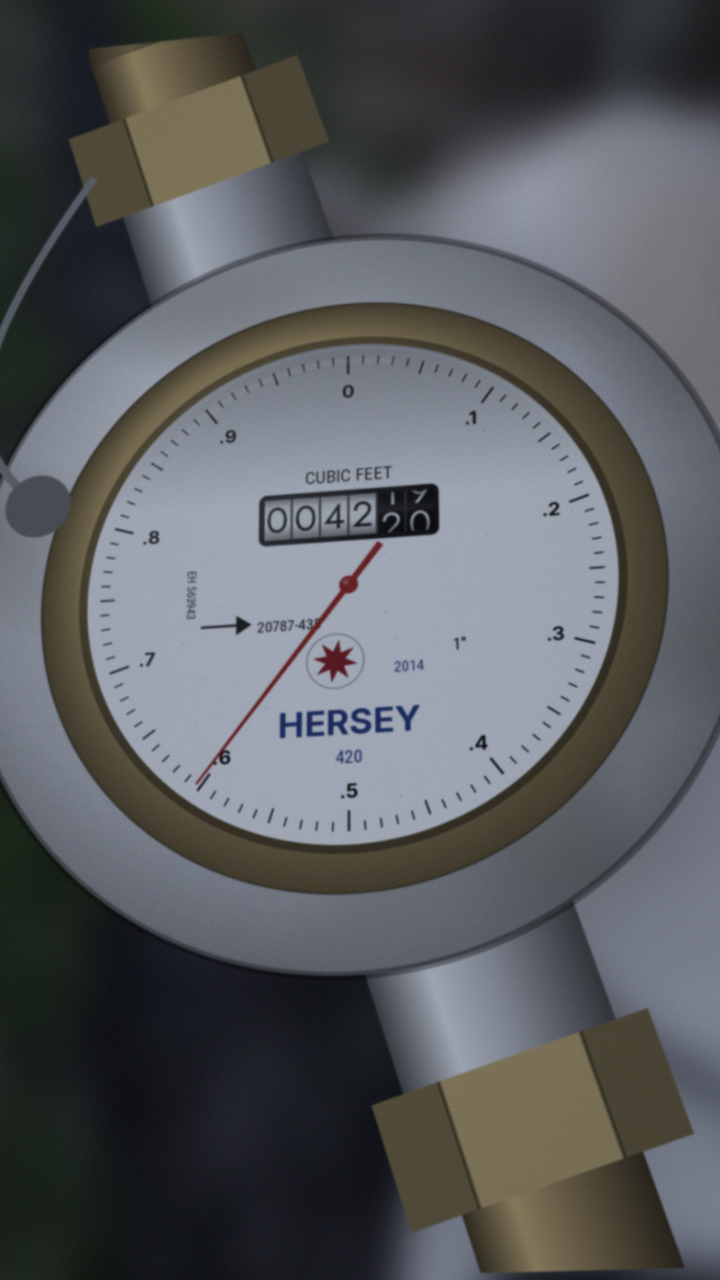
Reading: **4219.60** ft³
